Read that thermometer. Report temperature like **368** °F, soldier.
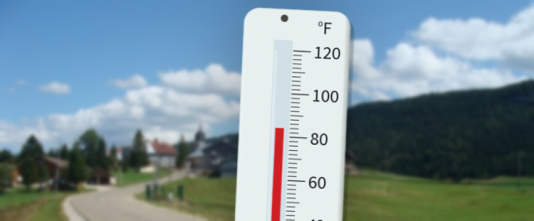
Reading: **84** °F
